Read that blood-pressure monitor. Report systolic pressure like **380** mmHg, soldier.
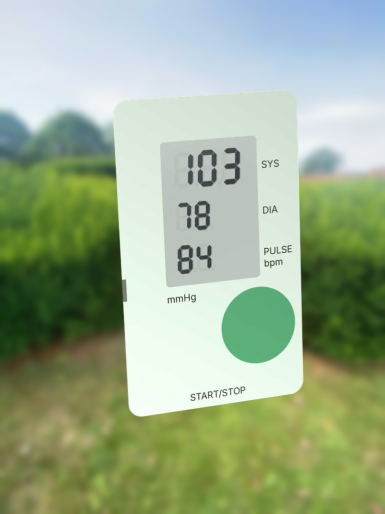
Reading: **103** mmHg
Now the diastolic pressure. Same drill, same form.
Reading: **78** mmHg
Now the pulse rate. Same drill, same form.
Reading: **84** bpm
